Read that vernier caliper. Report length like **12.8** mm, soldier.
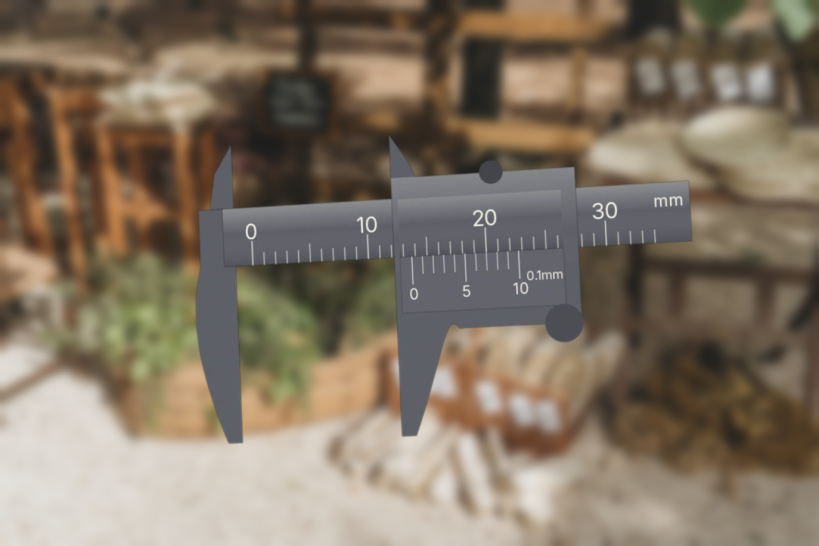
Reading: **13.7** mm
